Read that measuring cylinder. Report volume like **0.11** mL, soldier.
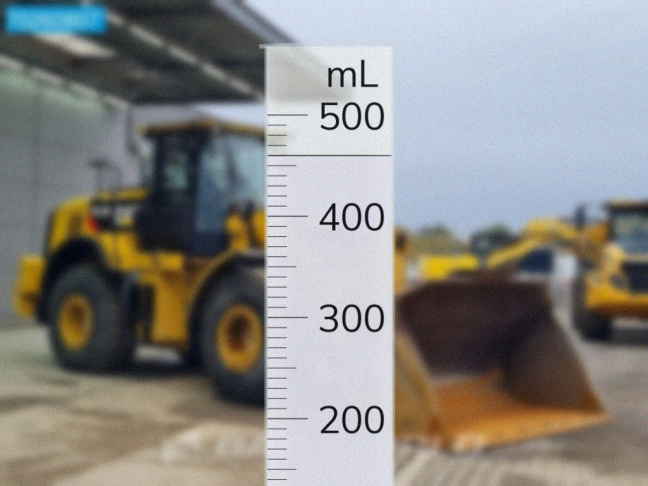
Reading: **460** mL
